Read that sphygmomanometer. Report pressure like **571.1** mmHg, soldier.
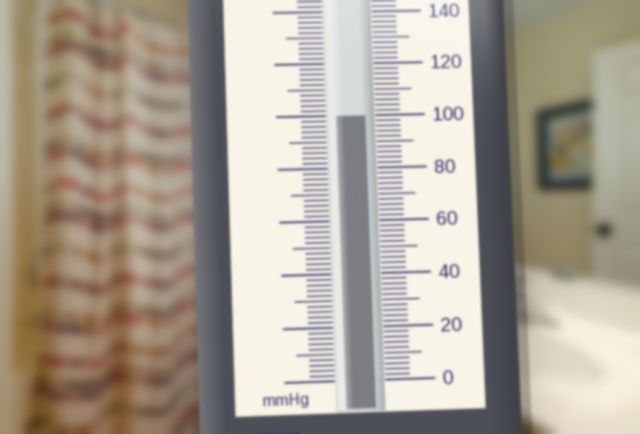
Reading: **100** mmHg
